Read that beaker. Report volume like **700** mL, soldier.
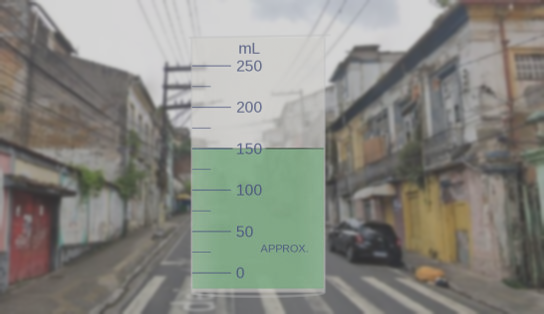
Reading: **150** mL
